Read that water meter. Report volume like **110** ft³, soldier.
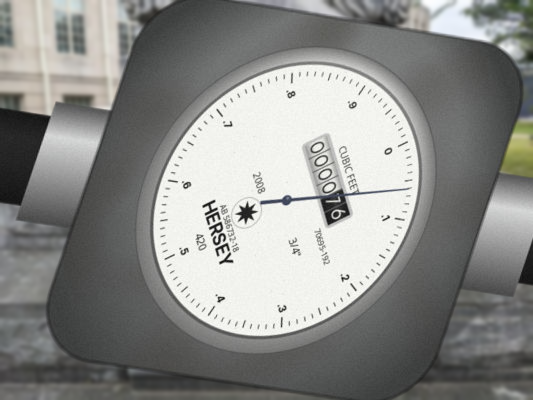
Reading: **76.06** ft³
